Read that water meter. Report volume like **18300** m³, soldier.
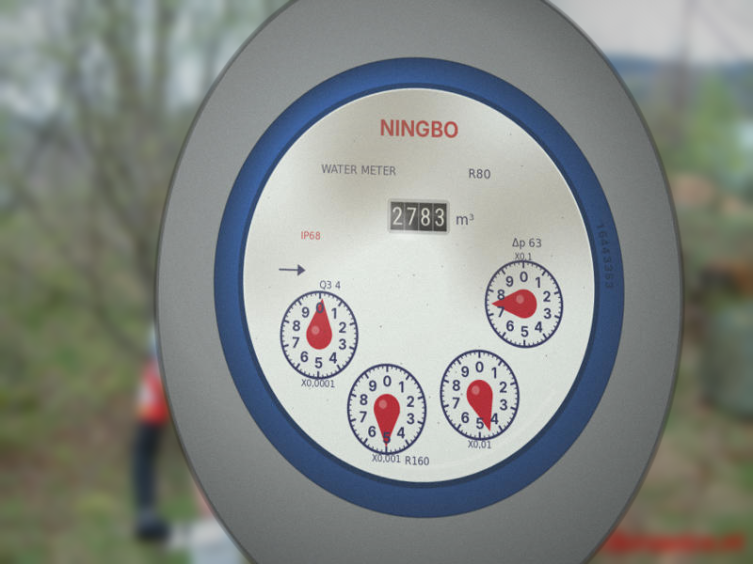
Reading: **2783.7450** m³
